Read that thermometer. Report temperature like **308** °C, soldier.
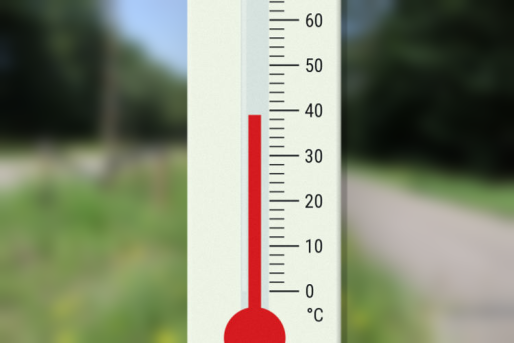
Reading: **39** °C
